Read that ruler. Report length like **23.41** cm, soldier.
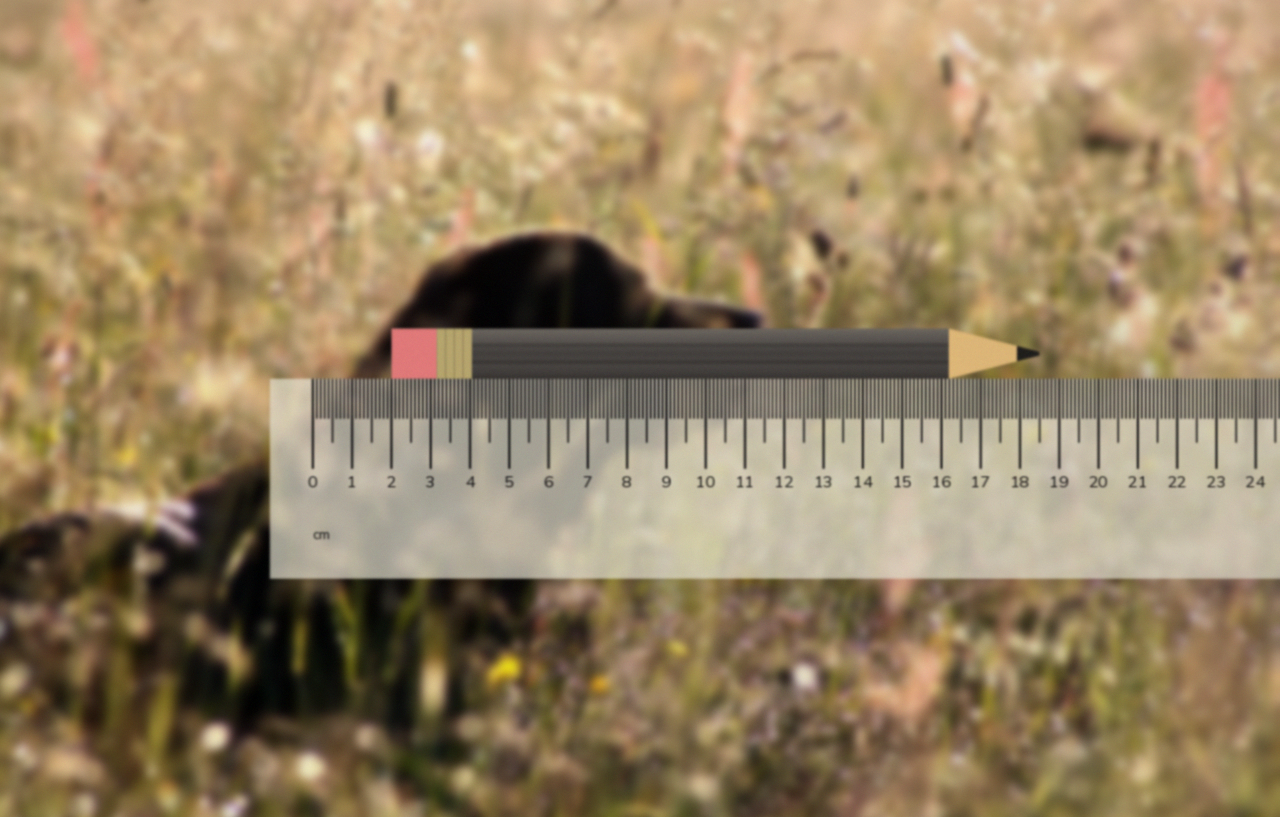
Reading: **16.5** cm
